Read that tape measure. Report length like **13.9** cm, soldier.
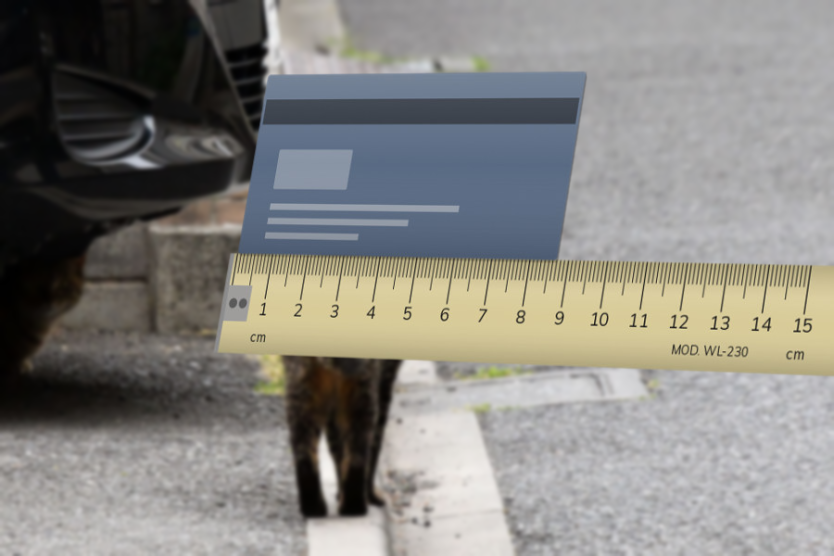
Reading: **8.7** cm
